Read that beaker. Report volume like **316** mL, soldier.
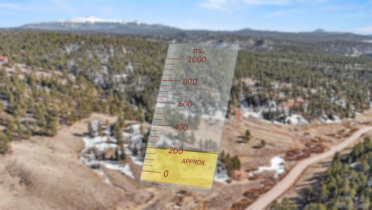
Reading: **200** mL
